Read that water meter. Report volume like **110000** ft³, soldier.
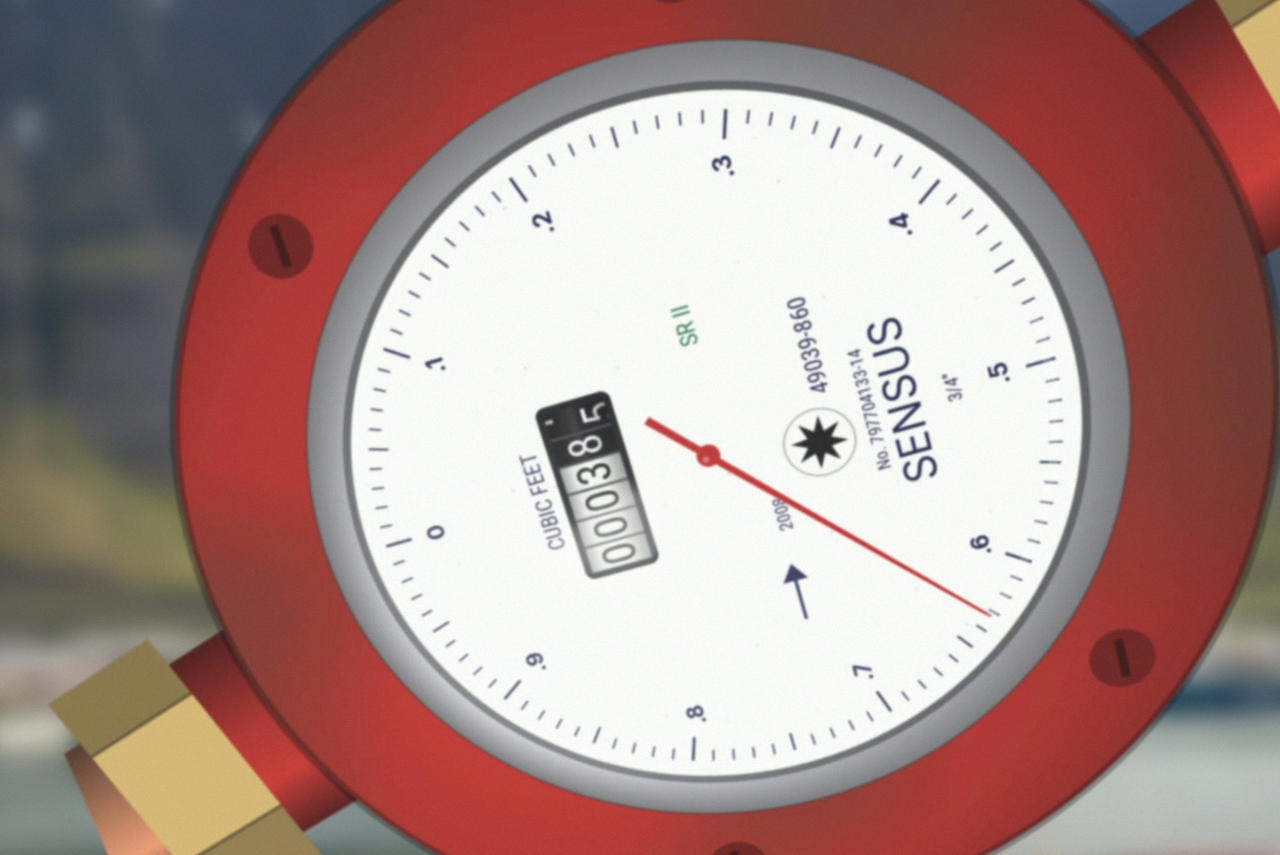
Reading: **384.63** ft³
